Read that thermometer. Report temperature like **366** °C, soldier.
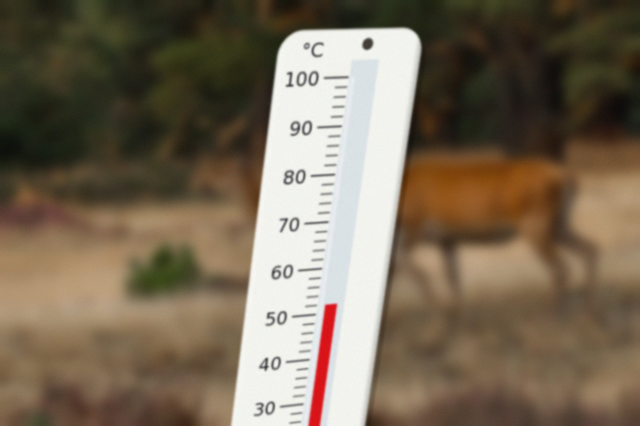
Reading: **52** °C
